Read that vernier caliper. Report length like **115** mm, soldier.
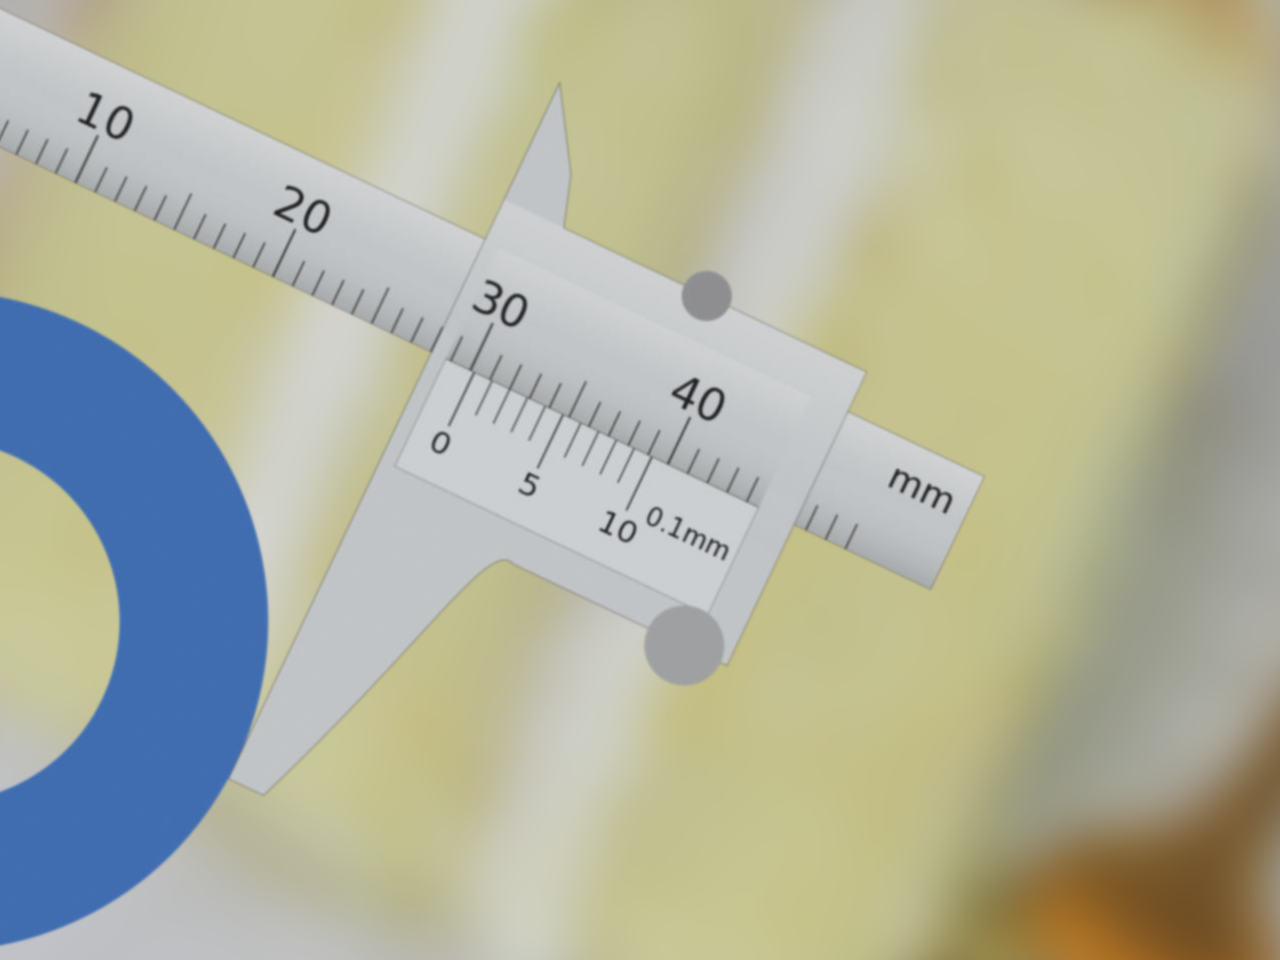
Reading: **30.2** mm
